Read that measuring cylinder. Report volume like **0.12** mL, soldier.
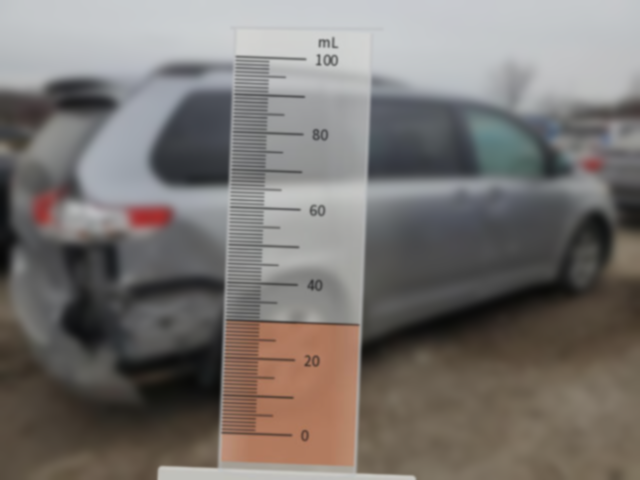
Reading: **30** mL
